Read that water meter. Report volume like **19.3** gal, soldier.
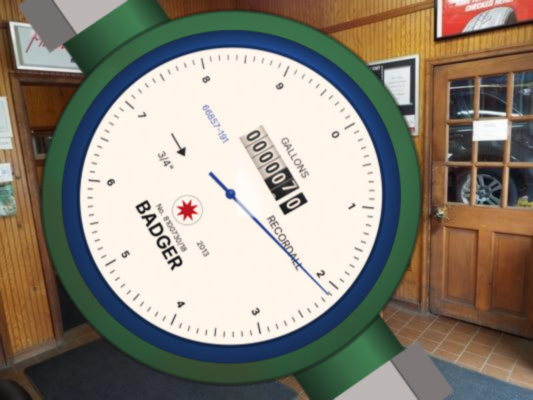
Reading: **72.1** gal
